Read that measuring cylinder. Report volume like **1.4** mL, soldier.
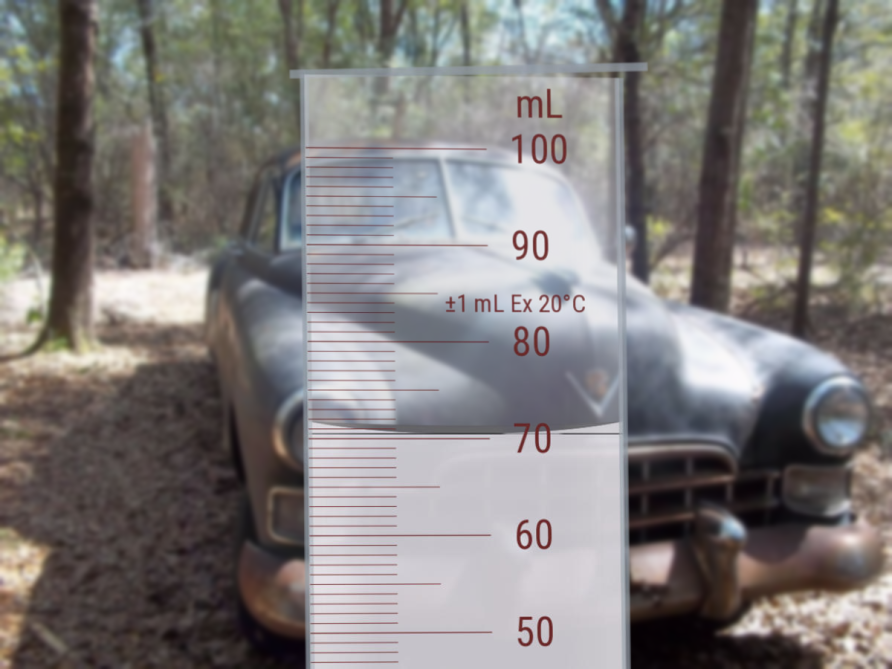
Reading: **70.5** mL
